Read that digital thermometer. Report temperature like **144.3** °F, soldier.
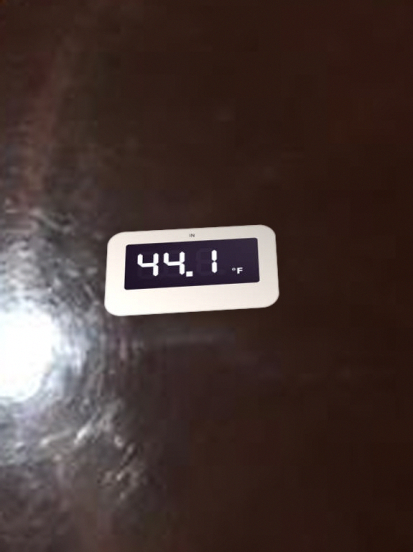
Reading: **44.1** °F
